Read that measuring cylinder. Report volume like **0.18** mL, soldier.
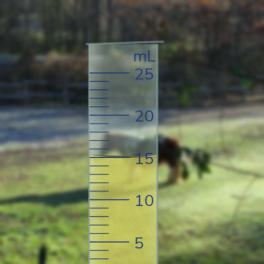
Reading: **15** mL
